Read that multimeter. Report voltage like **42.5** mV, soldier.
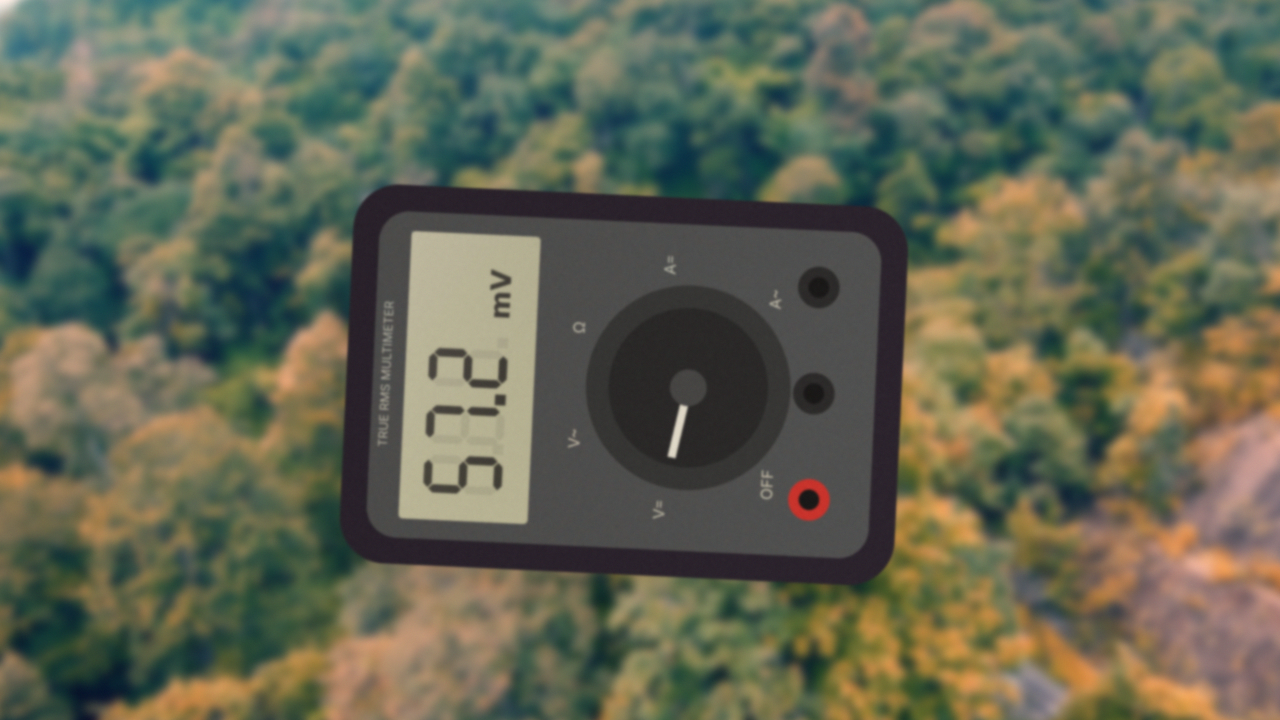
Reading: **57.2** mV
